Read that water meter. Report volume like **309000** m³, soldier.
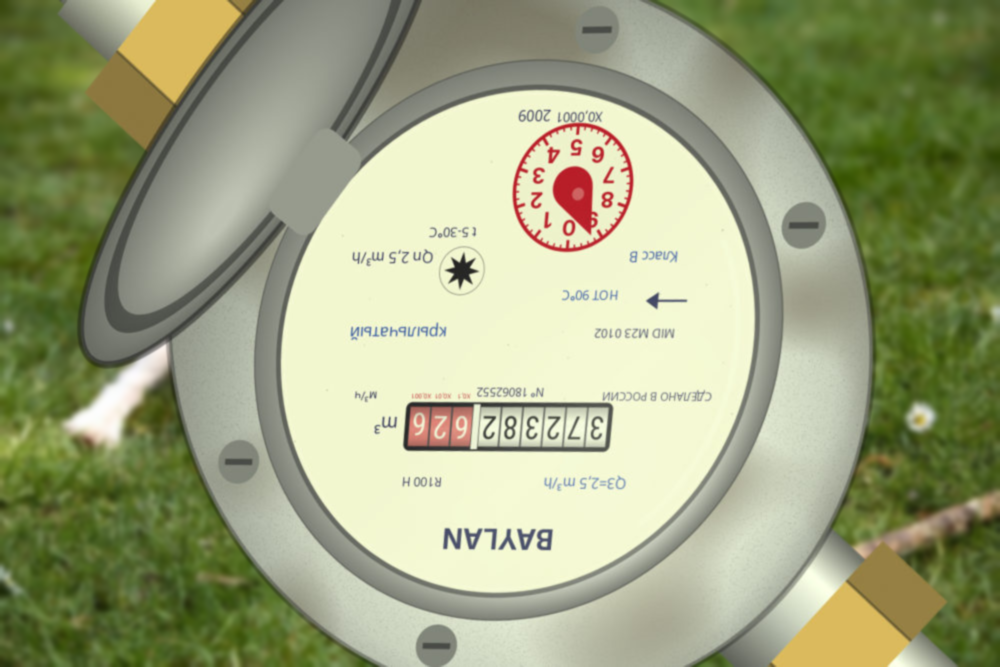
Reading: **372382.6259** m³
